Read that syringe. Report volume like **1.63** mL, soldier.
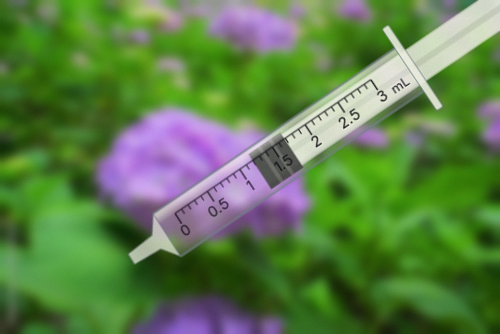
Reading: **1.2** mL
